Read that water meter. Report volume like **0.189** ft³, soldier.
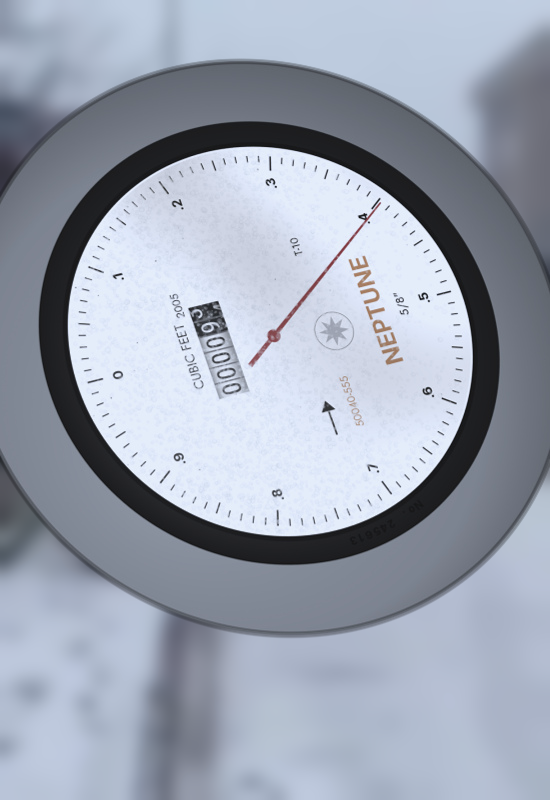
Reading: **93.40** ft³
